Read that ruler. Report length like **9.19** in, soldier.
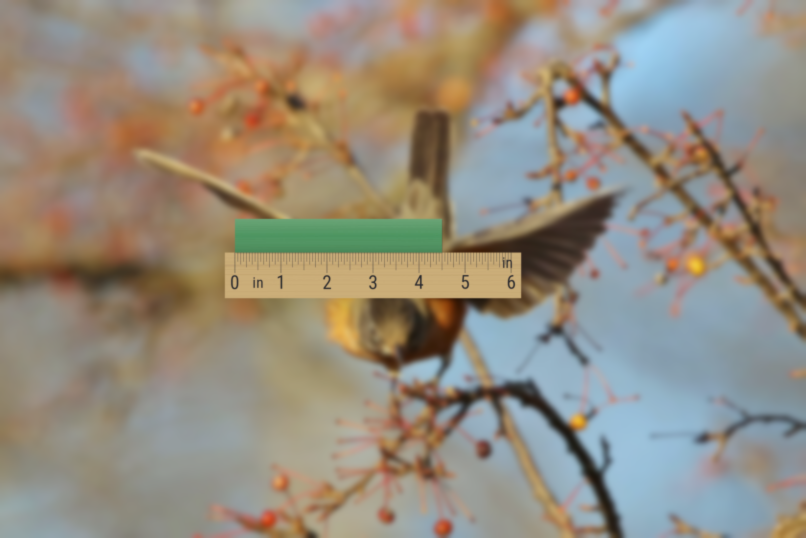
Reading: **4.5** in
